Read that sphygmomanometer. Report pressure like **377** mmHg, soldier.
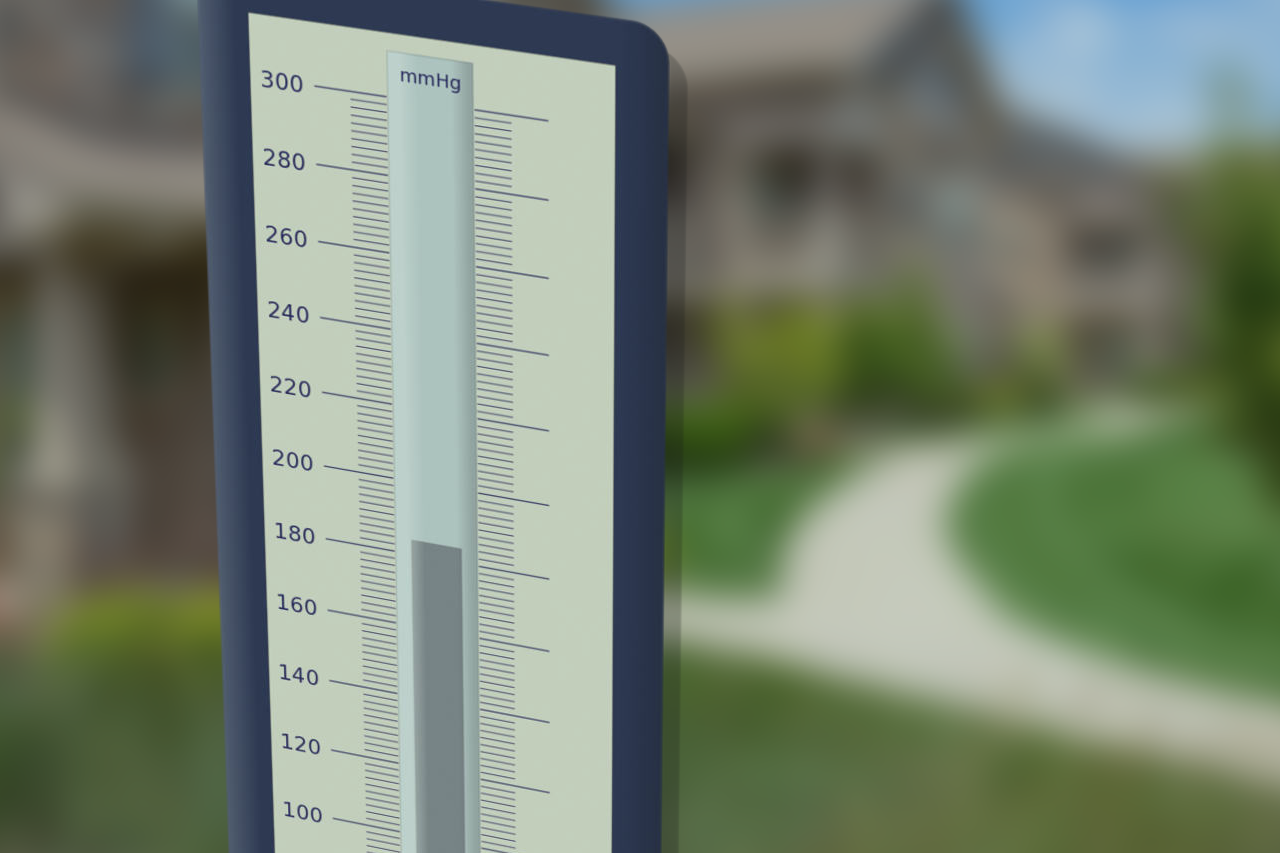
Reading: **184** mmHg
